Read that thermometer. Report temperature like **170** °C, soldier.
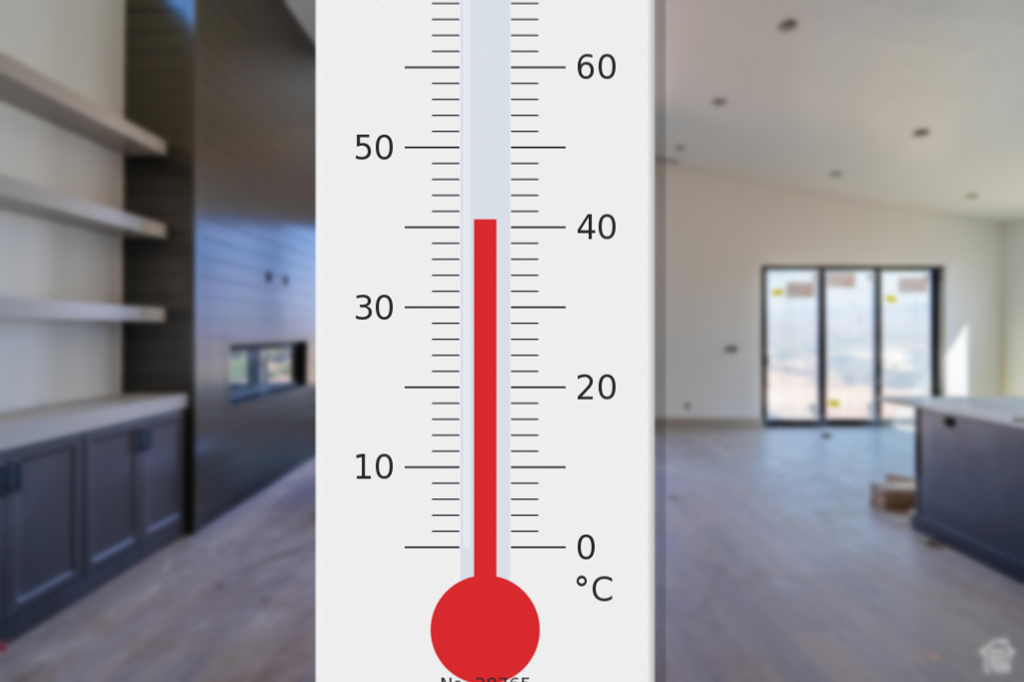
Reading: **41** °C
